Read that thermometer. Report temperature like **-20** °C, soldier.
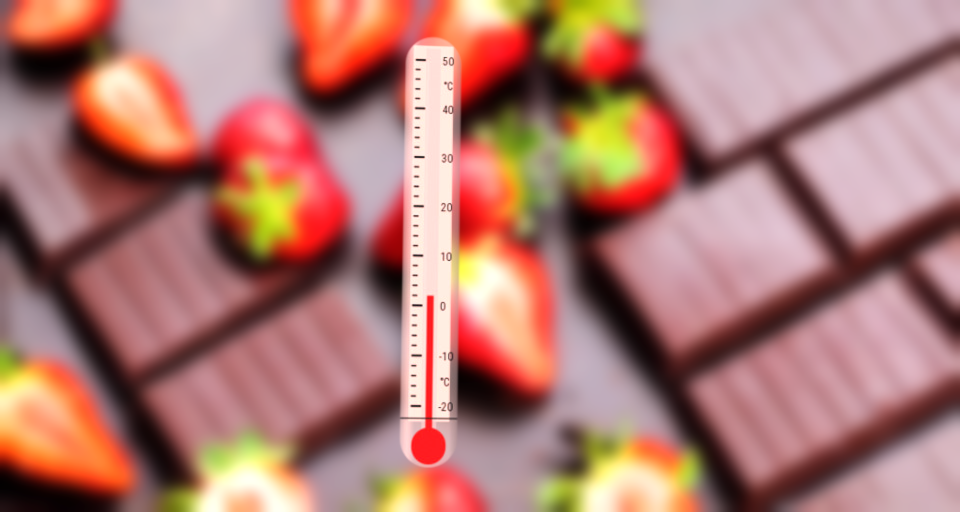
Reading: **2** °C
